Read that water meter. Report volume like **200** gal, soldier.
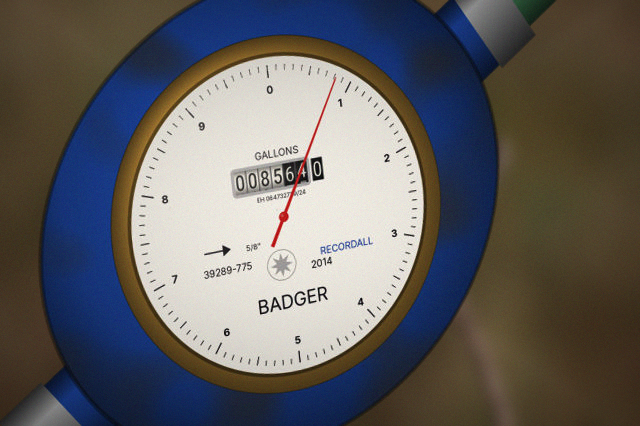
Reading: **85640.8** gal
